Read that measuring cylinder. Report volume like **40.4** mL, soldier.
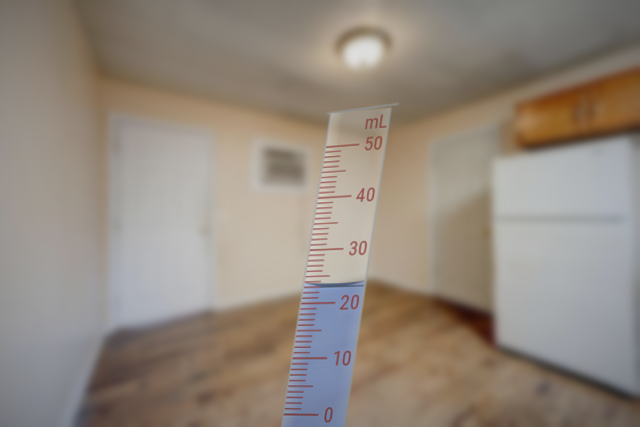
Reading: **23** mL
